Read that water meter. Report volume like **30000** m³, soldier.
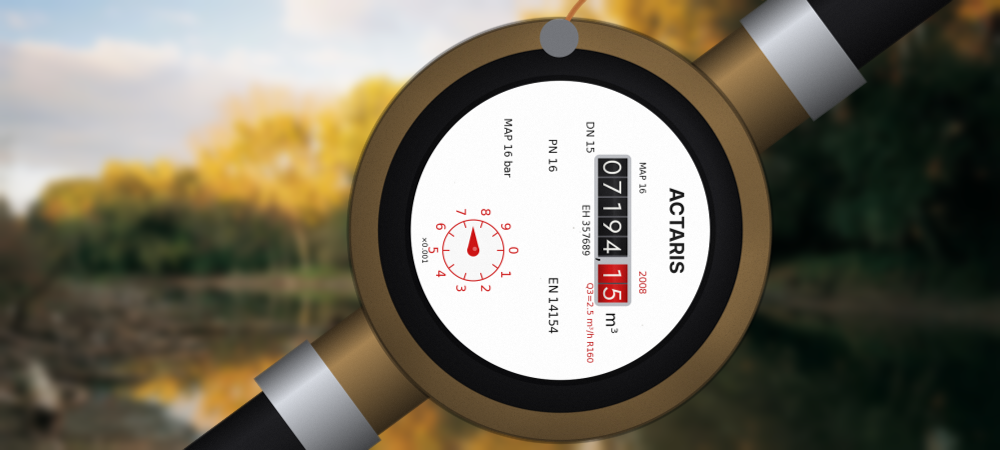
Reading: **7194.157** m³
